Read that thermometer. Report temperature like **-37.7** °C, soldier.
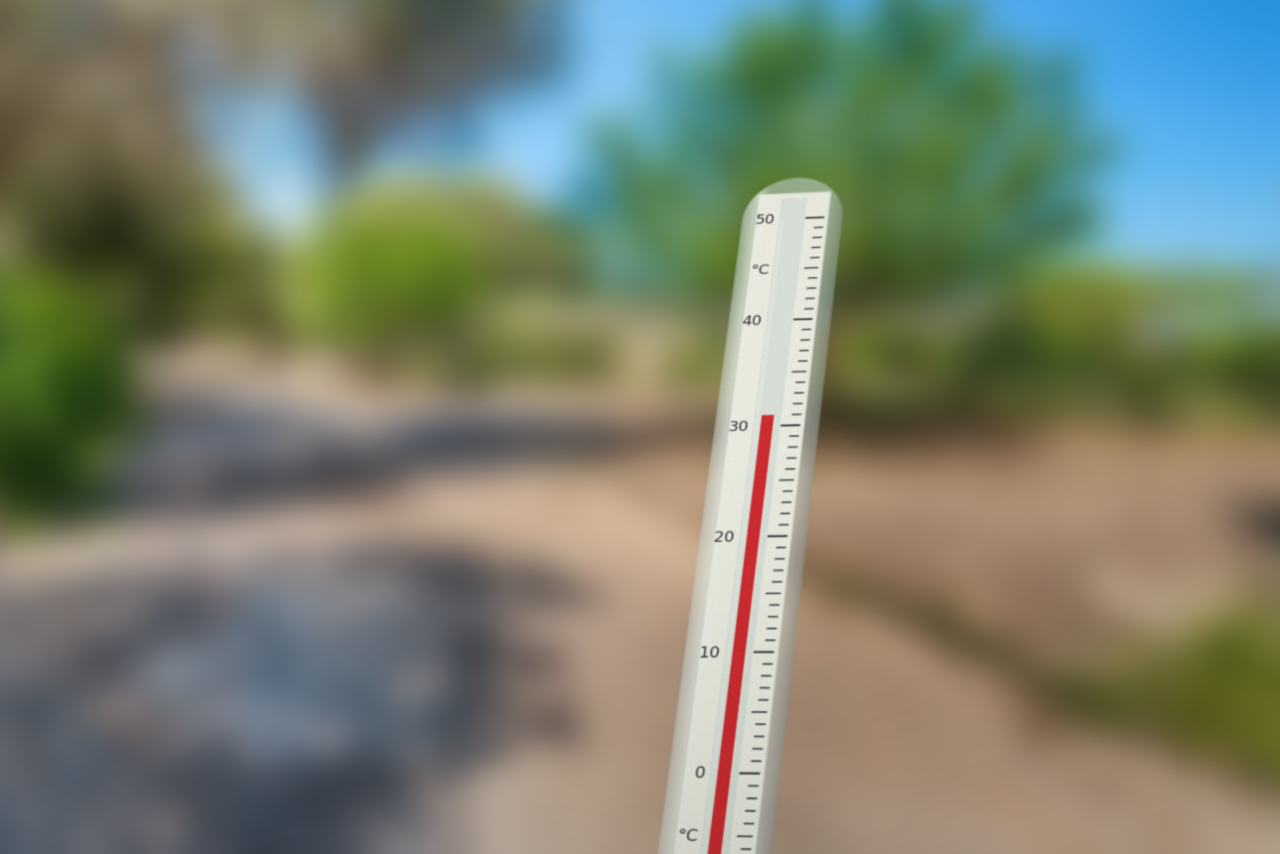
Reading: **31** °C
